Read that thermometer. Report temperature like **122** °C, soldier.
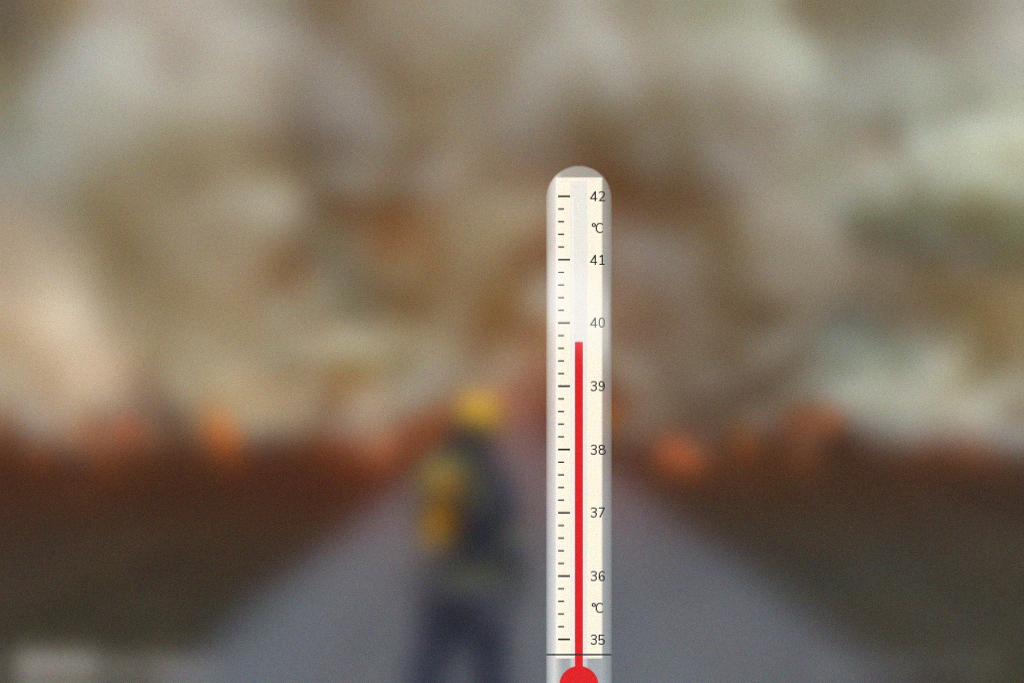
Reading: **39.7** °C
